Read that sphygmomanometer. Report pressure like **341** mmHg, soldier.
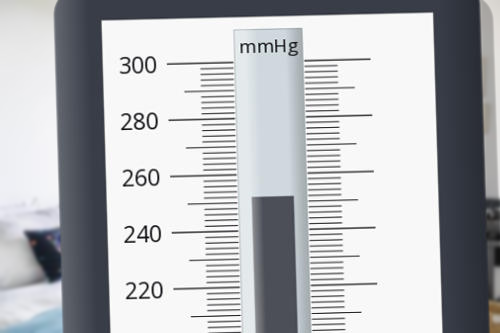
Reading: **252** mmHg
